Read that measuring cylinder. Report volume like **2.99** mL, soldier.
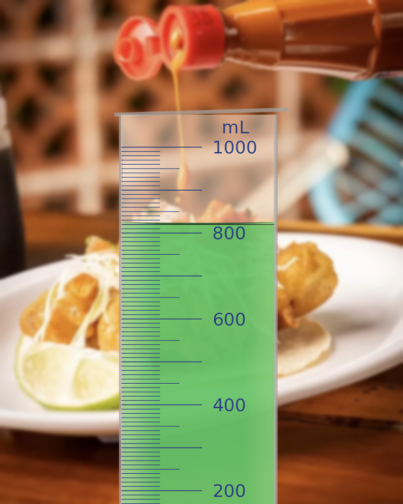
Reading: **820** mL
